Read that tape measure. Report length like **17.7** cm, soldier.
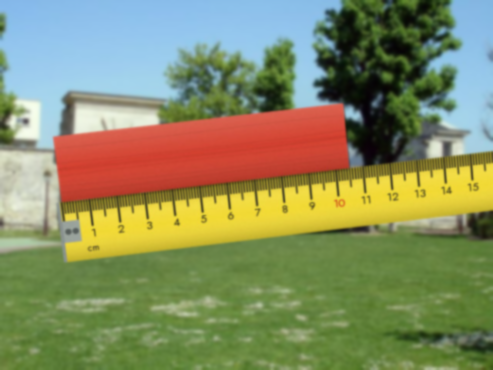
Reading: **10.5** cm
